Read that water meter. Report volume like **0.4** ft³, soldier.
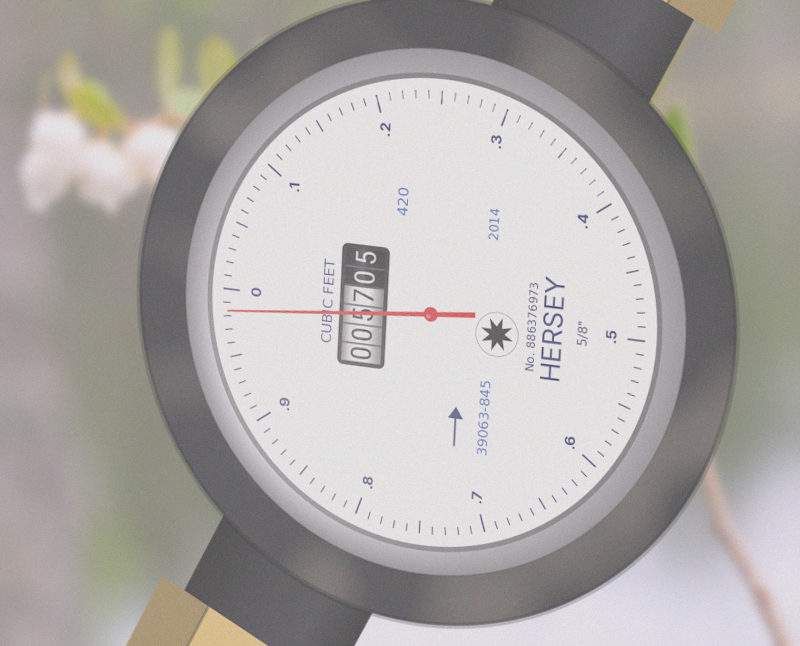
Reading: **5704.98** ft³
